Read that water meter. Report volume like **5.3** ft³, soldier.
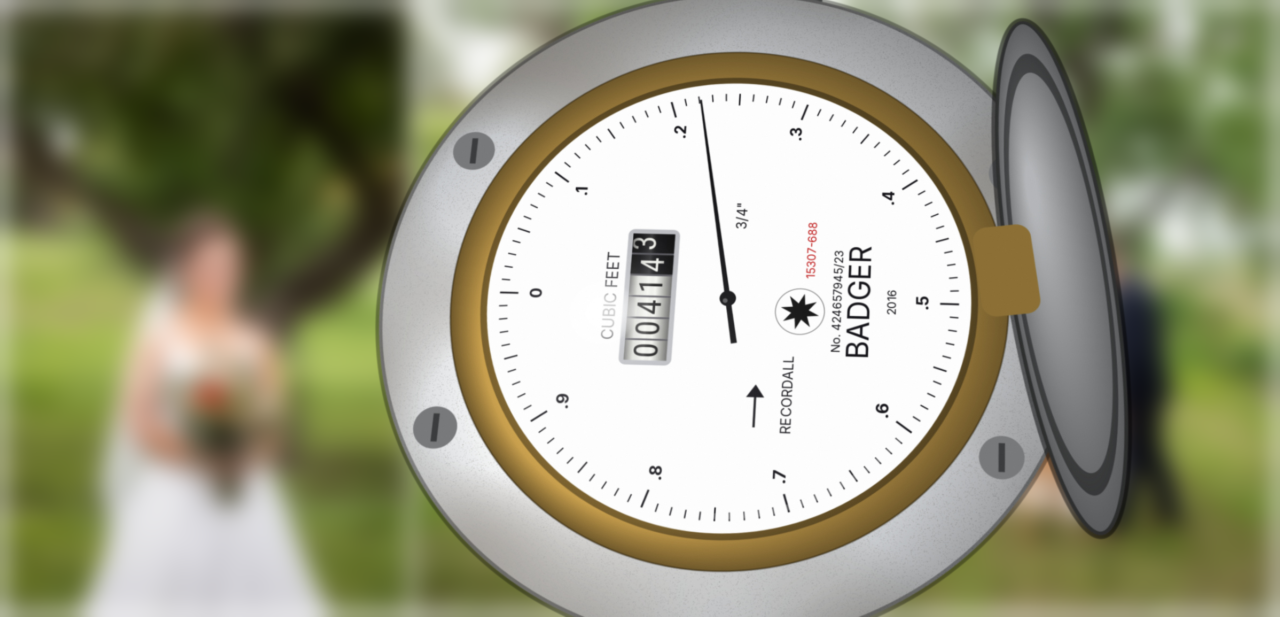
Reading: **4143.22** ft³
